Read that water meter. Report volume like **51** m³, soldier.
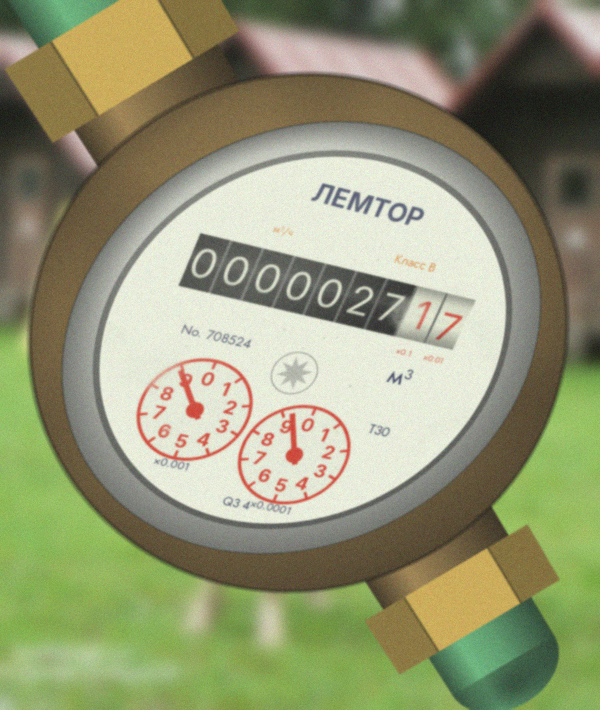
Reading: **27.1689** m³
